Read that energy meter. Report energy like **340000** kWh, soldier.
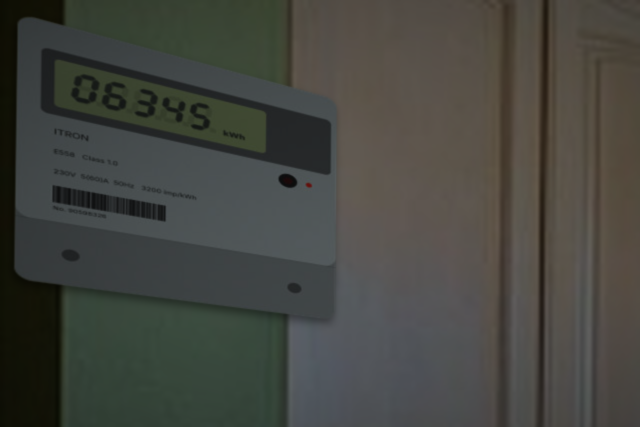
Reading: **6345** kWh
